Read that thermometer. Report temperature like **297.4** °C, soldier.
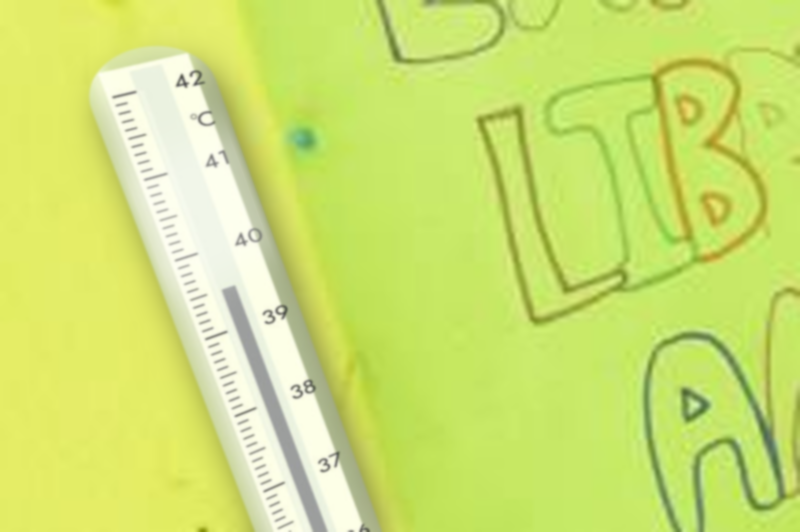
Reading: **39.5** °C
